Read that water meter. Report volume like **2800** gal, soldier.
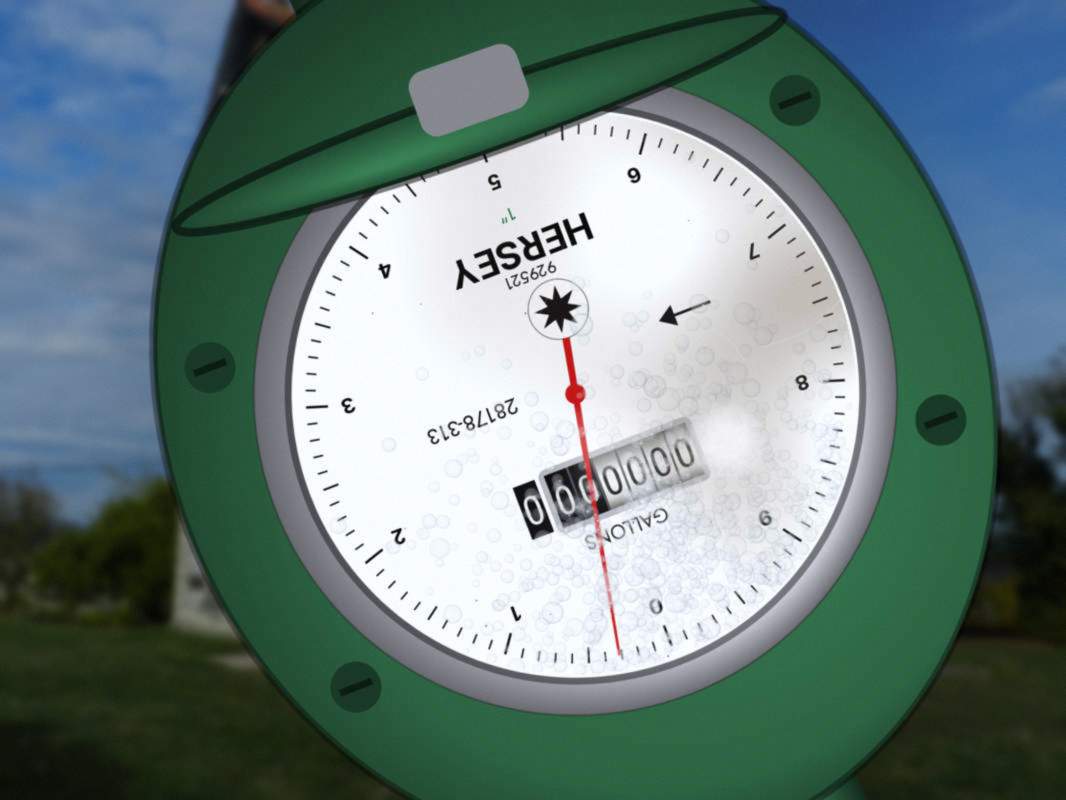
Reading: **0.3** gal
